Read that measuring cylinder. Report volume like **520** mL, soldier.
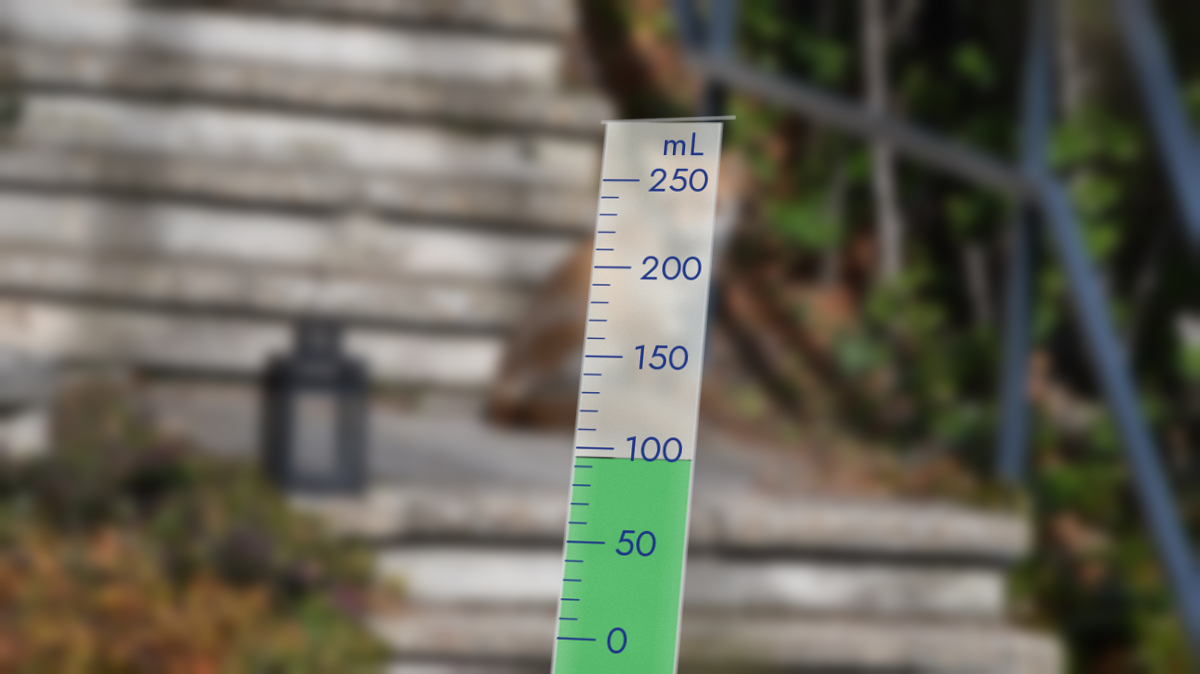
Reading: **95** mL
